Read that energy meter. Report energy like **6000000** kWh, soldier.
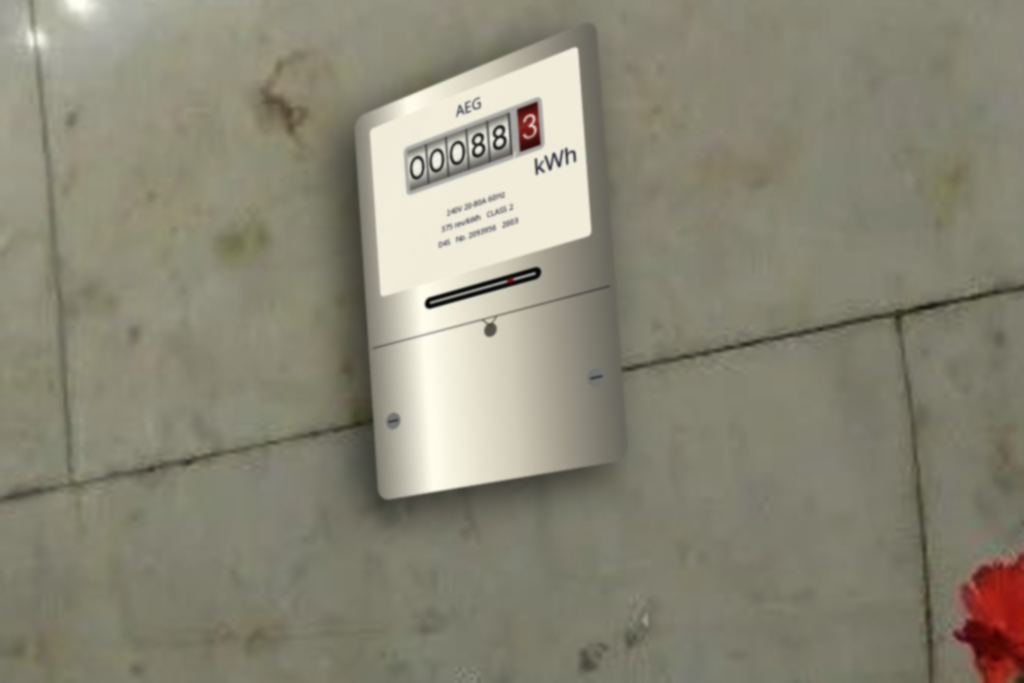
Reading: **88.3** kWh
